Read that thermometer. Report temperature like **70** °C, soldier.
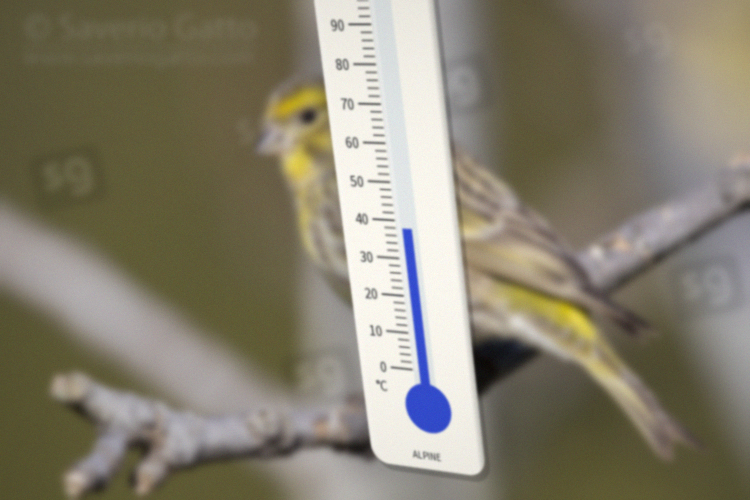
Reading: **38** °C
